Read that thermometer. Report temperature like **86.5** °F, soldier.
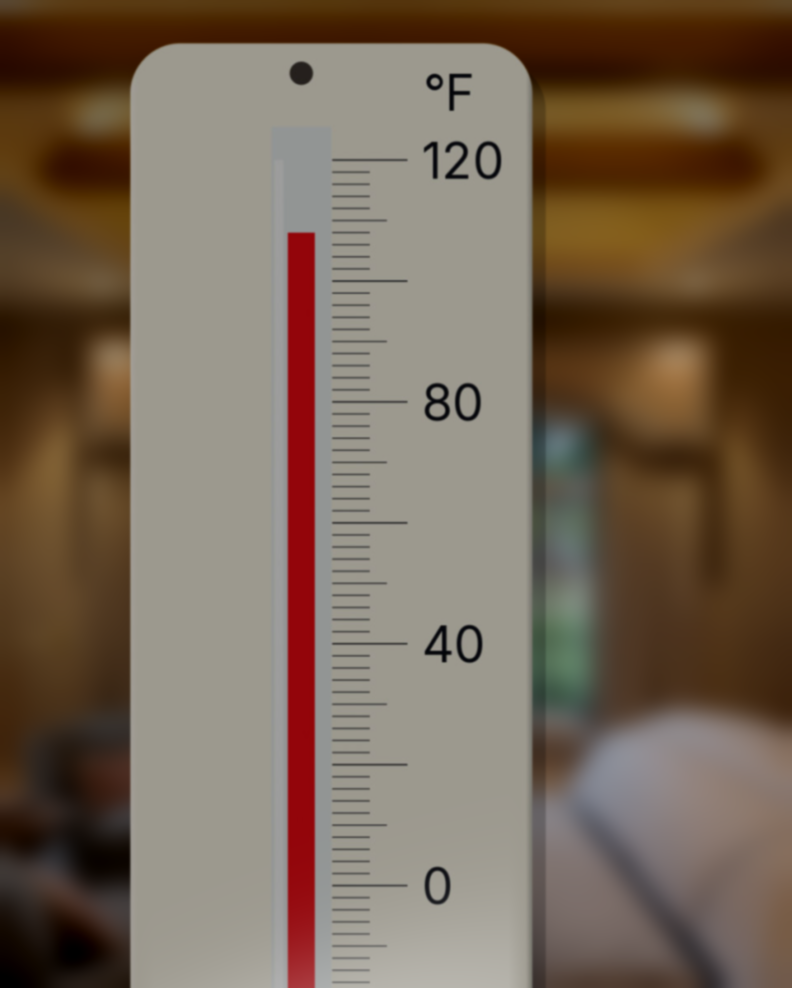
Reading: **108** °F
